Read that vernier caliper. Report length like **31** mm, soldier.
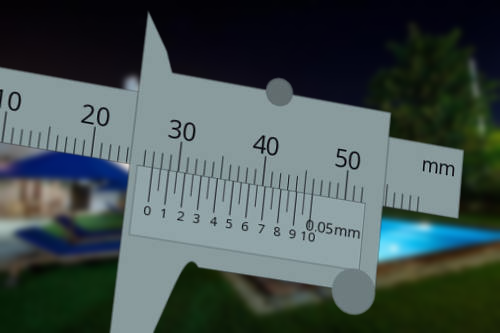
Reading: **27.0** mm
